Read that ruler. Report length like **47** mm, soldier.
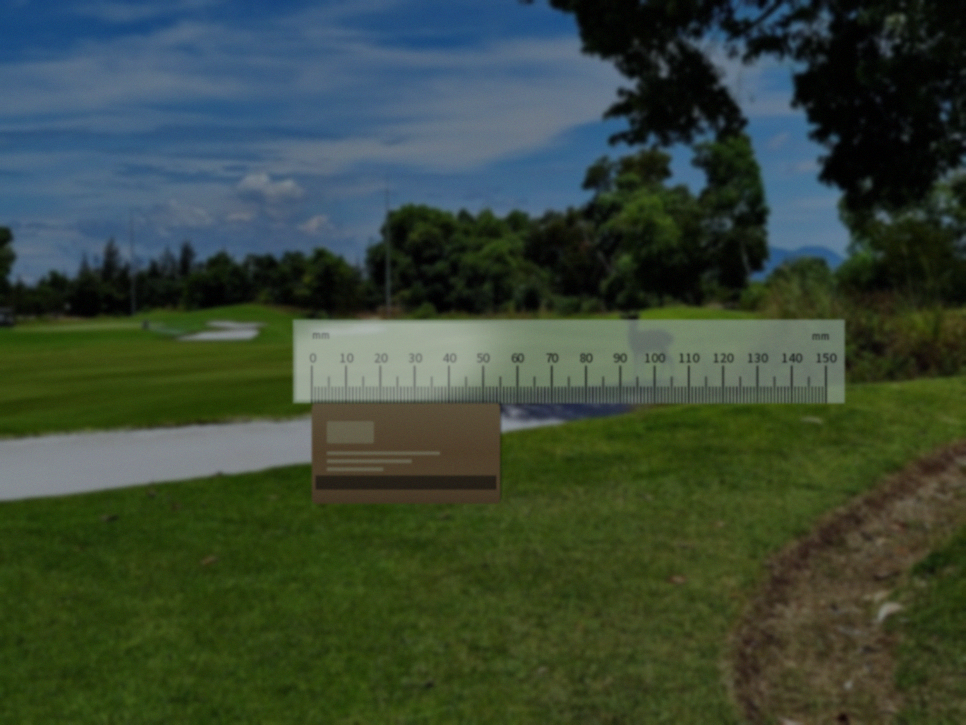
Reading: **55** mm
